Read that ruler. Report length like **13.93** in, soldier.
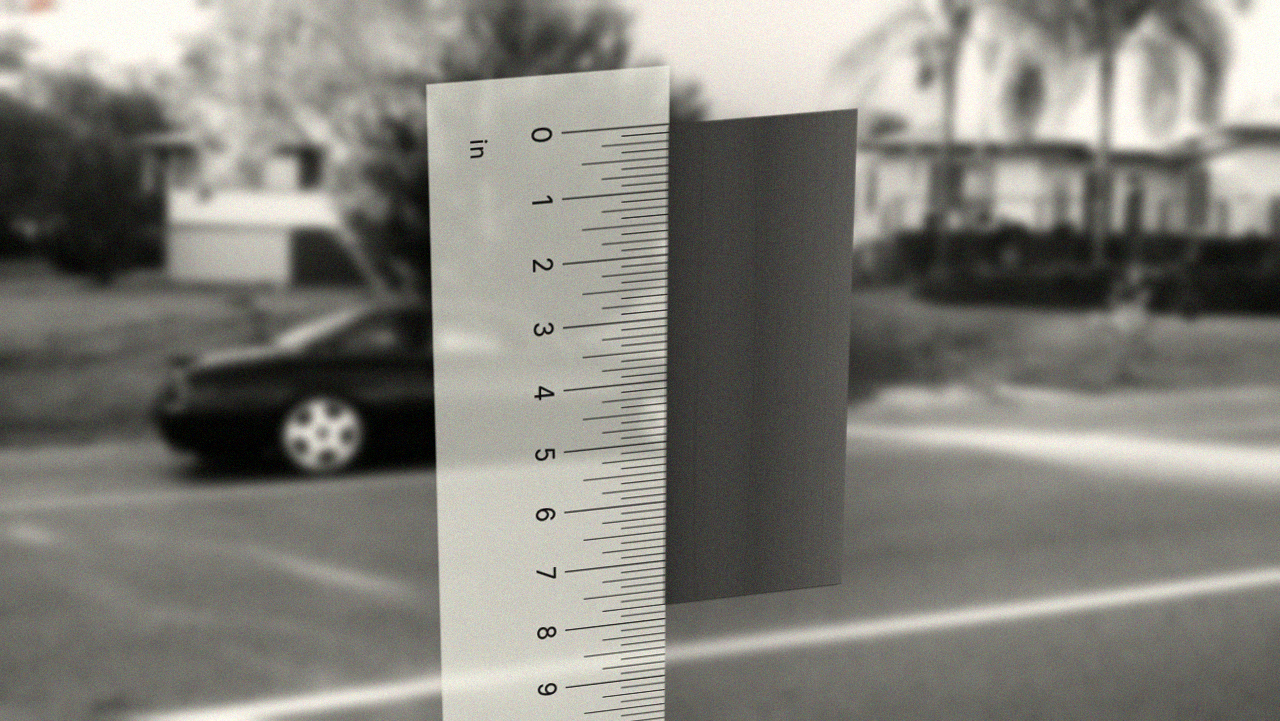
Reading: **7.75** in
